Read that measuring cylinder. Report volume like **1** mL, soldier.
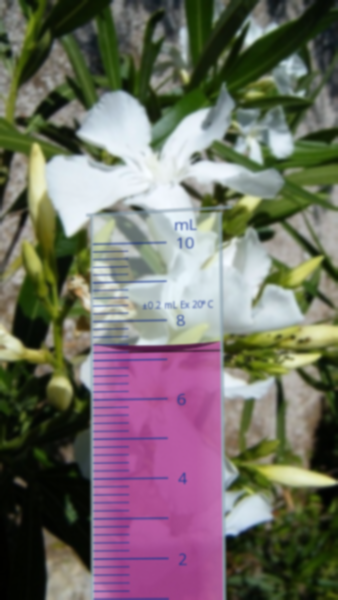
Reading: **7.2** mL
